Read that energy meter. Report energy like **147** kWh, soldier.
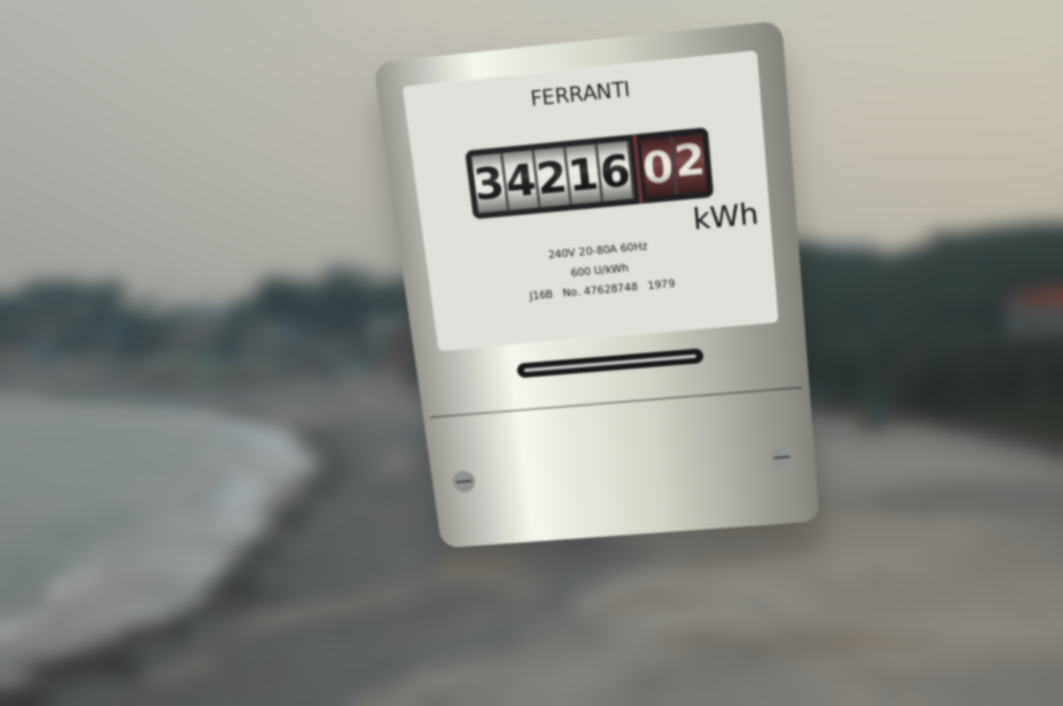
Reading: **34216.02** kWh
